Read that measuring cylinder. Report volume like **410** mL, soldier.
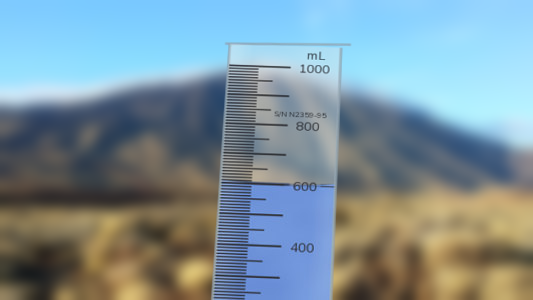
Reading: **600** mL
